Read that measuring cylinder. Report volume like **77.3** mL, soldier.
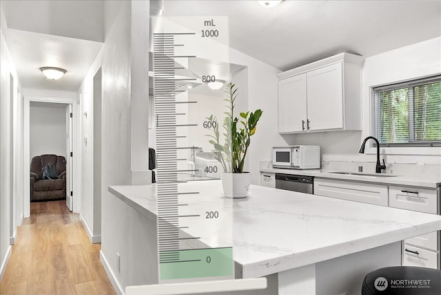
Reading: **50** mL
